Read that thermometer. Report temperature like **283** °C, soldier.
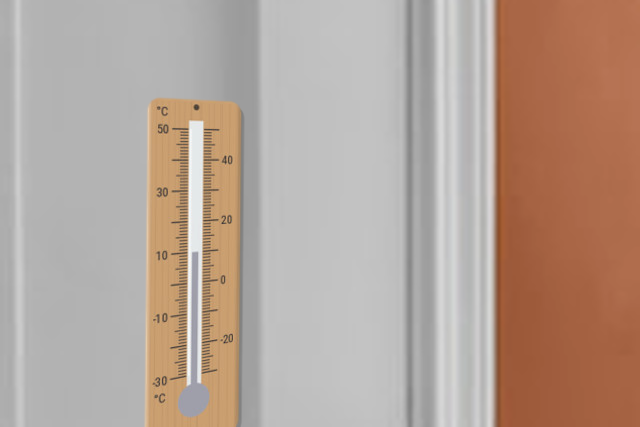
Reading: **10** °C
